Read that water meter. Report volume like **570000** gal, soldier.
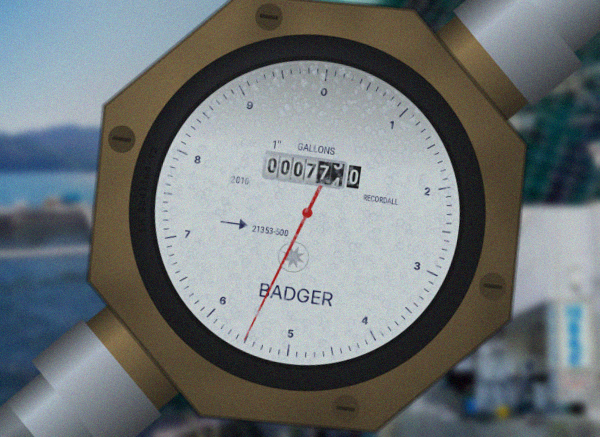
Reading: **7735.5** gal
